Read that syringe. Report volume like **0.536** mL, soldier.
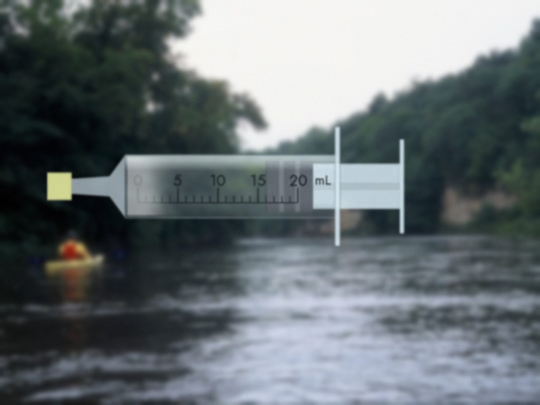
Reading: **16** mL
